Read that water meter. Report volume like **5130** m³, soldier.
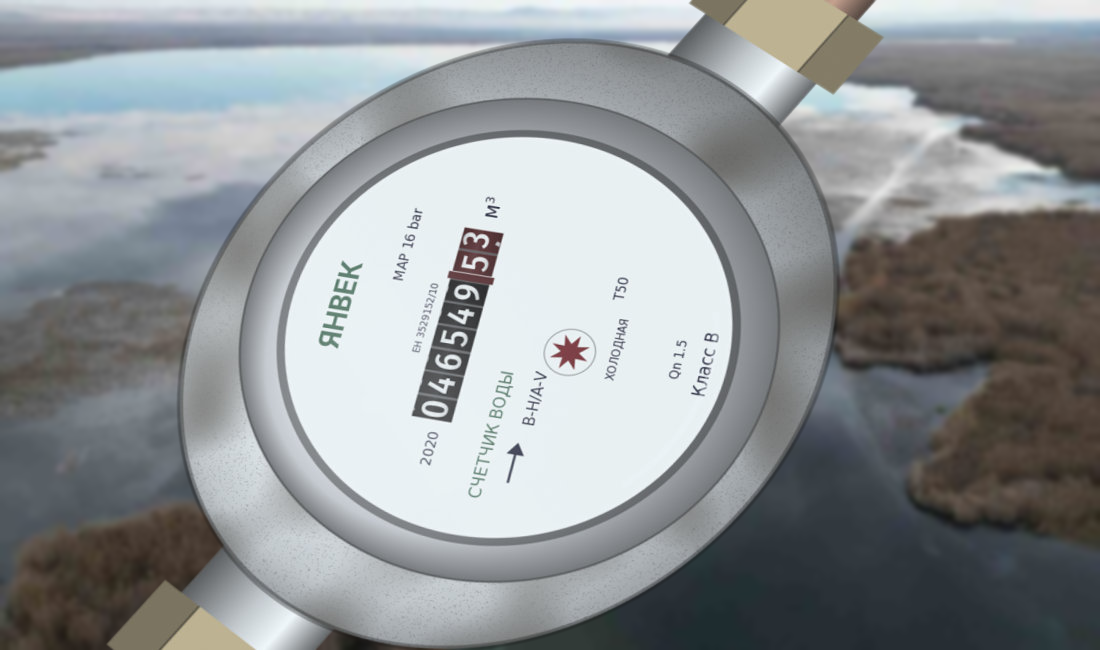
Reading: **46549.53** m³
